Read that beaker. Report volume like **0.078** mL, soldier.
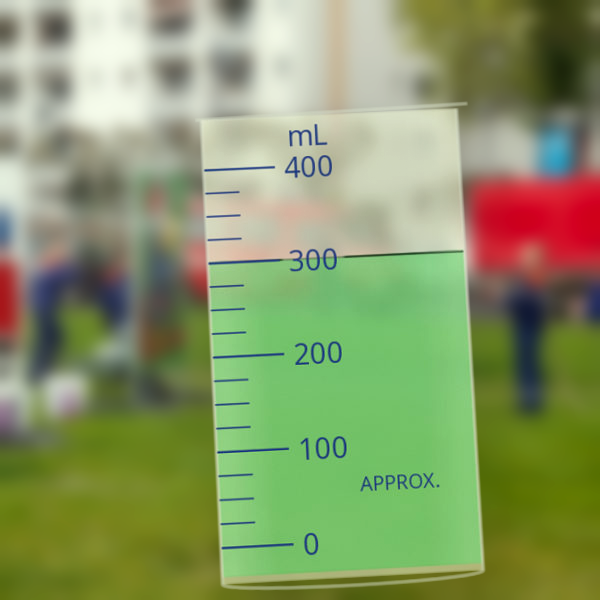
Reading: **300** mL
